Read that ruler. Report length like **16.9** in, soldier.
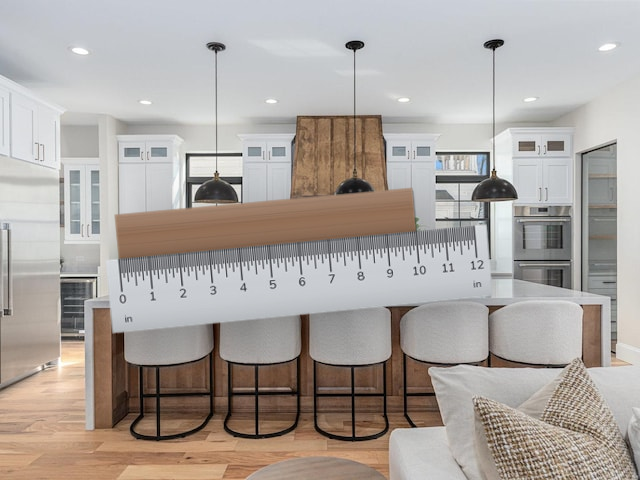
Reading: **10** in
